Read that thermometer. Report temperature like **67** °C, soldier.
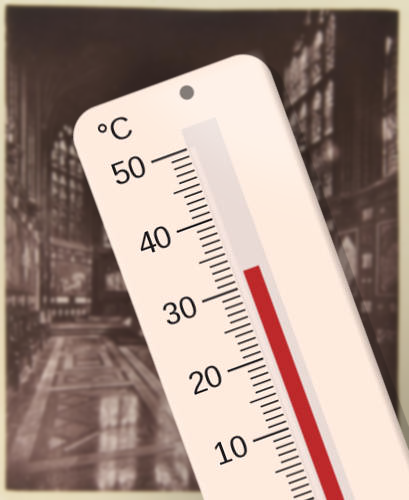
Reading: **32** °C
